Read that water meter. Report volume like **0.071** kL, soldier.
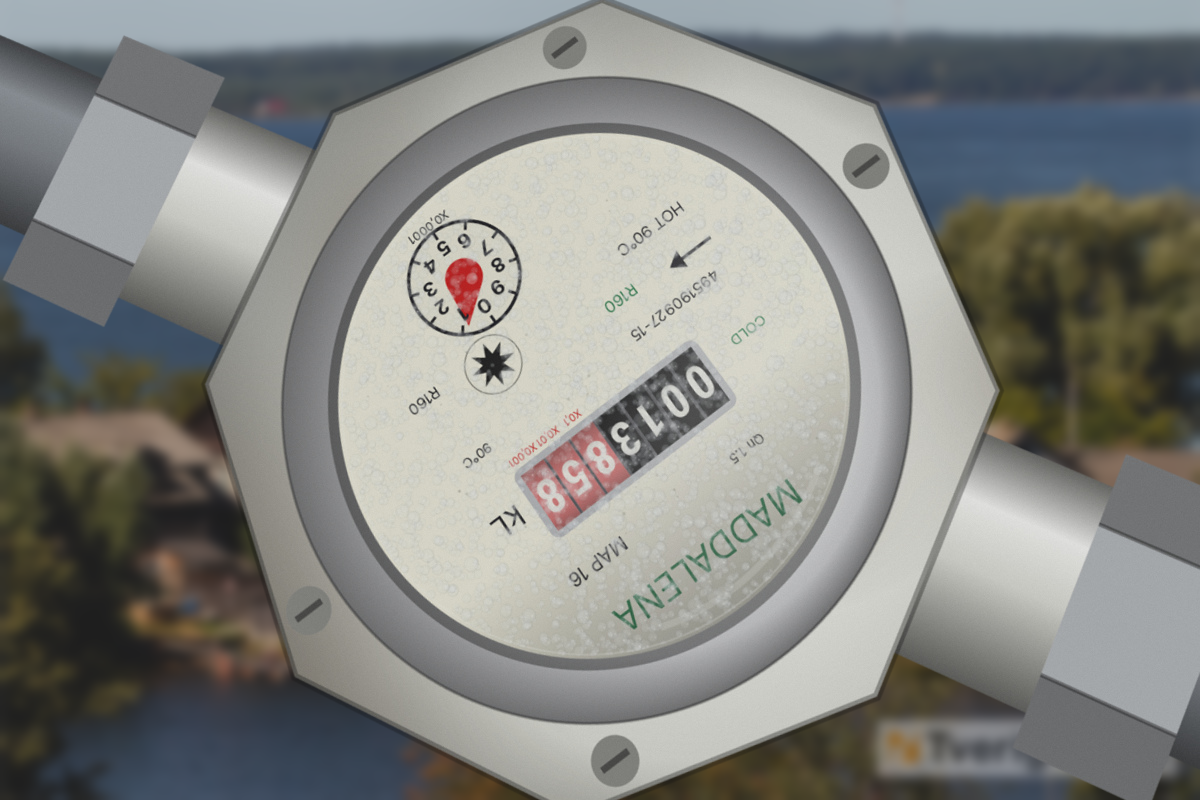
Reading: **13.8580** kL
